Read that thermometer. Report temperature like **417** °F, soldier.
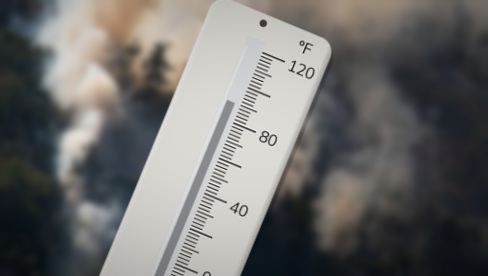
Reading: **90** °F
